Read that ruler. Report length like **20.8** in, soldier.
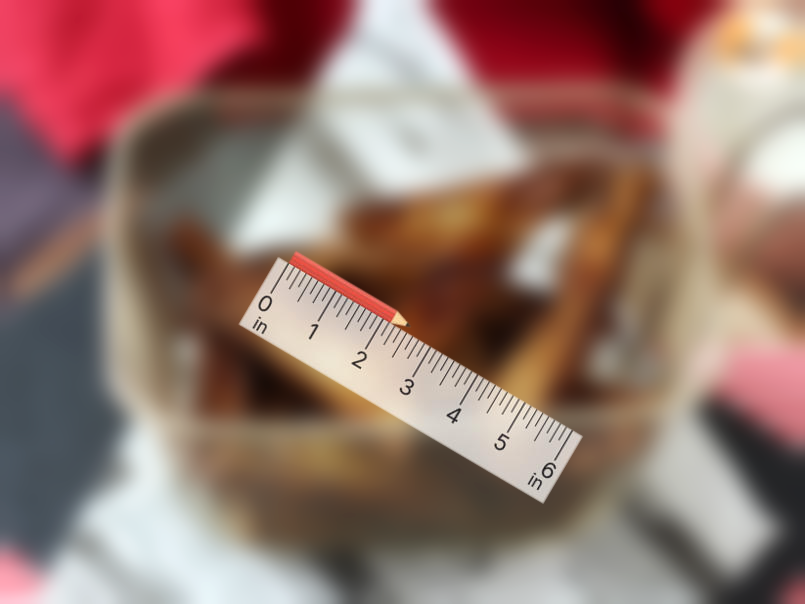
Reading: **2.5** in
